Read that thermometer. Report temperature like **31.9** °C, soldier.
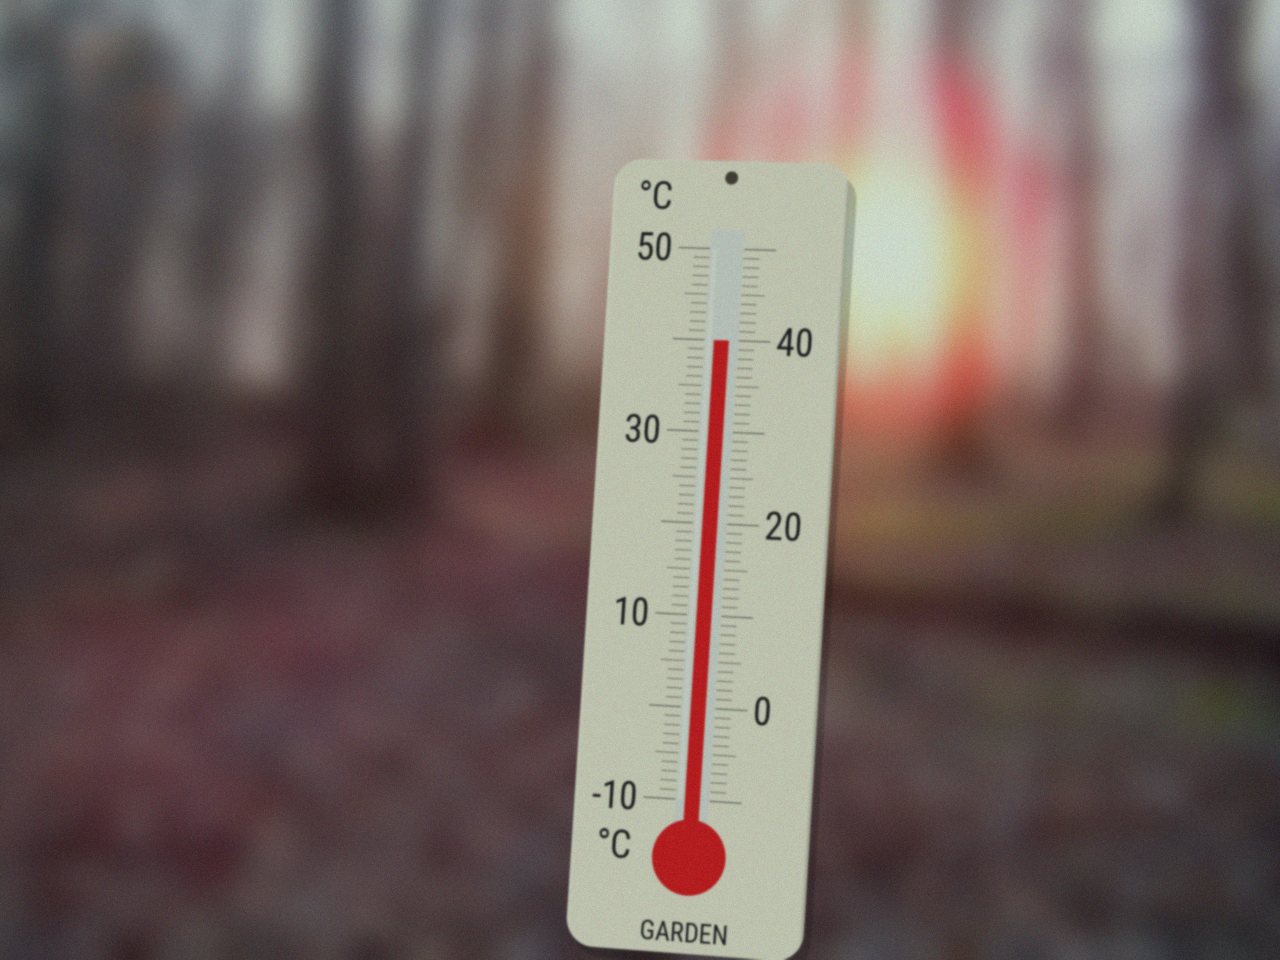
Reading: **40** °C
